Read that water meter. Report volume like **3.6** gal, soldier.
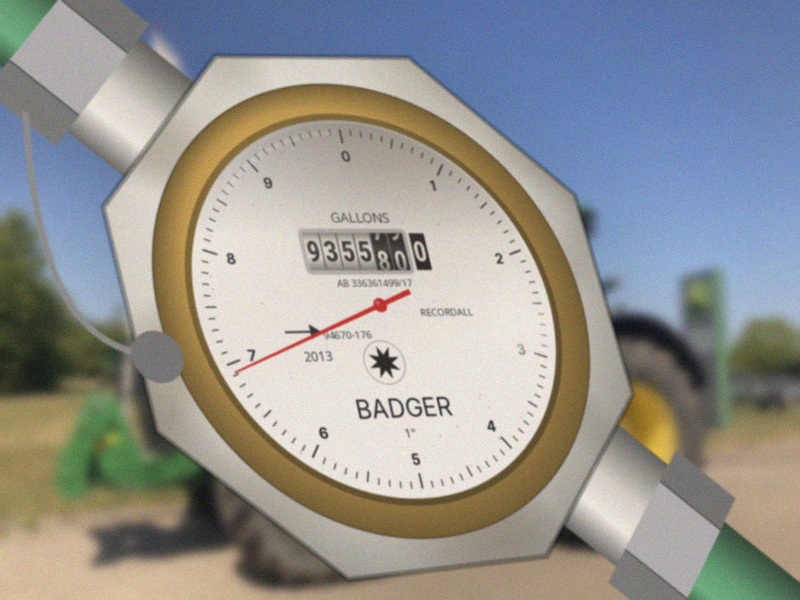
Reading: **9355796.9** gal
